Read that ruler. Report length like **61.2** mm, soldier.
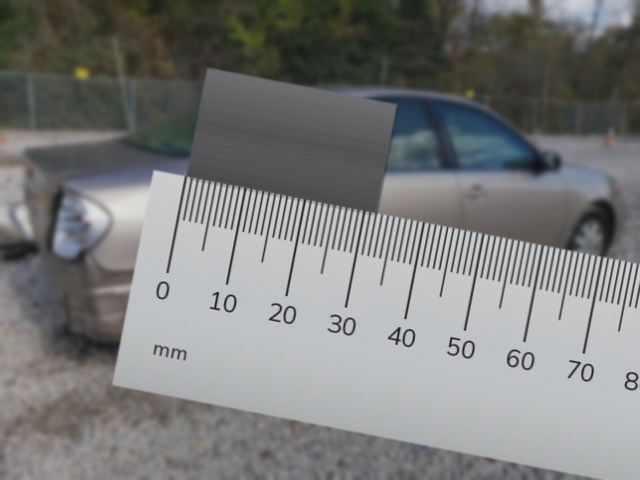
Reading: **32** mm
